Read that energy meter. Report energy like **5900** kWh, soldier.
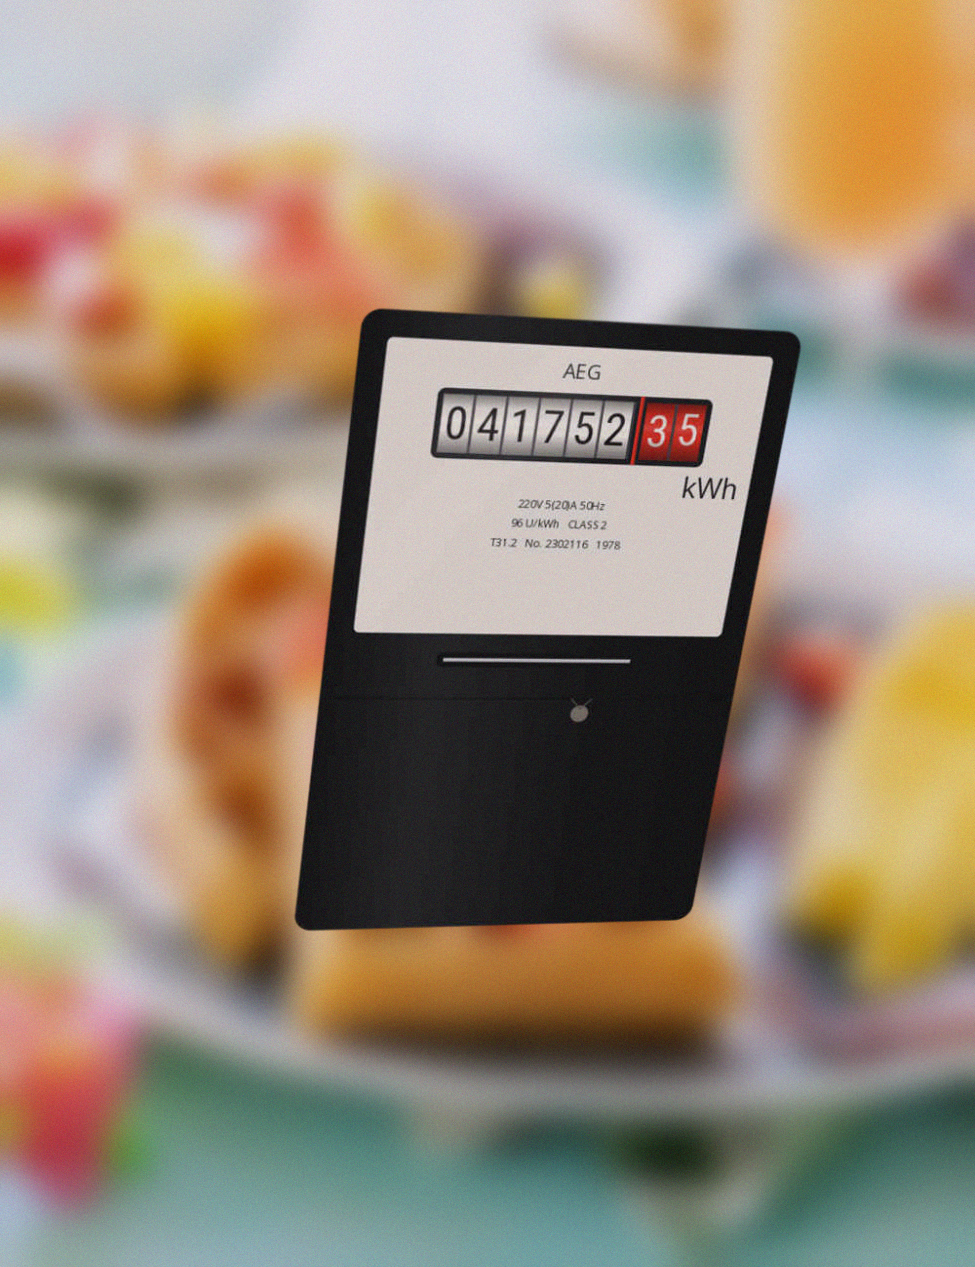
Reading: **41752.35** kWh
